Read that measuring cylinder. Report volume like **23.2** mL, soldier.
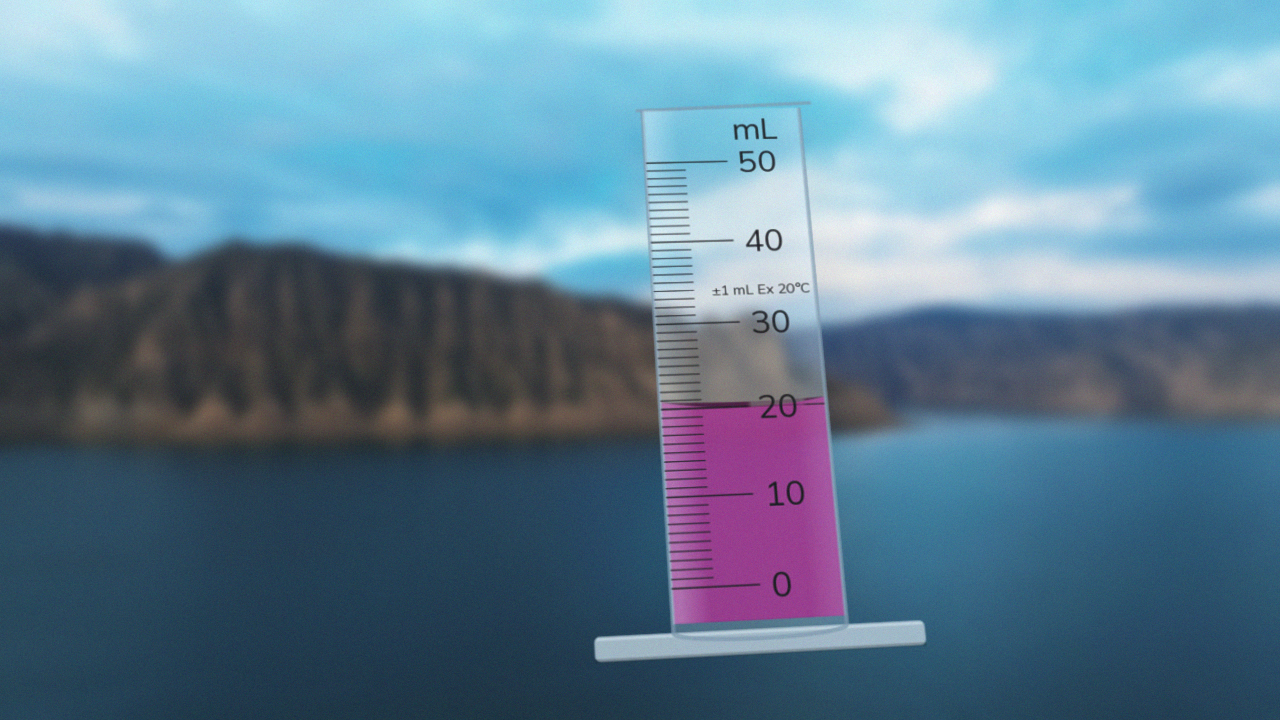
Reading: **20** mL
